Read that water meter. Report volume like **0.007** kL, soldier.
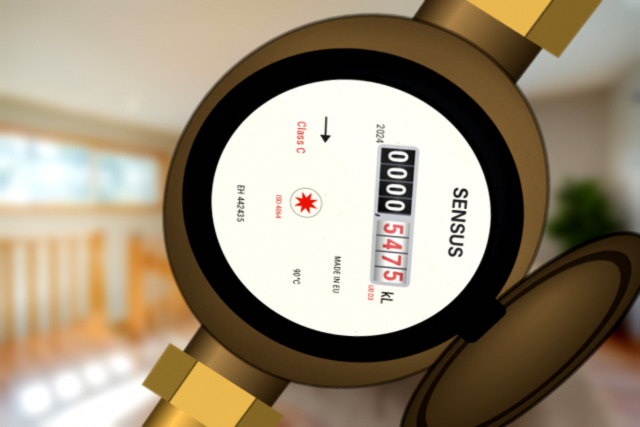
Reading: **0.5475** kL
